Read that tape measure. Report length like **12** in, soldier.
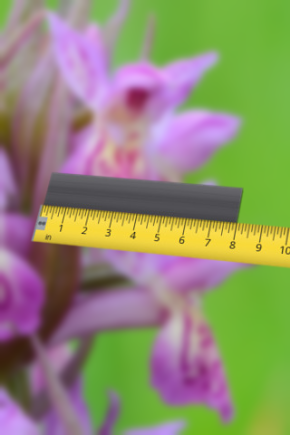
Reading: **8** in
